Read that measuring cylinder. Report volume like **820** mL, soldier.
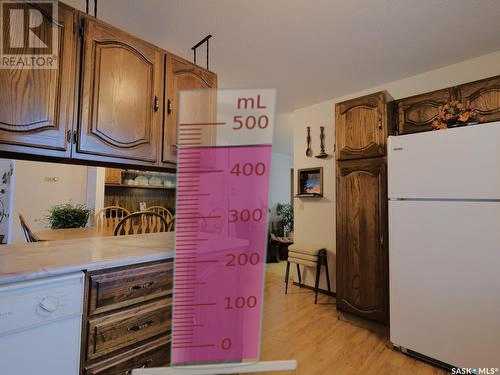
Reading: **450** mL
